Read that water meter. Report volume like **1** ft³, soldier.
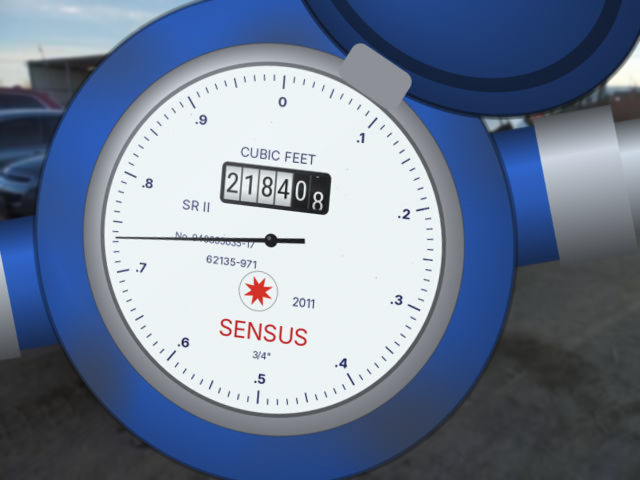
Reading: **218407.73** ft³
